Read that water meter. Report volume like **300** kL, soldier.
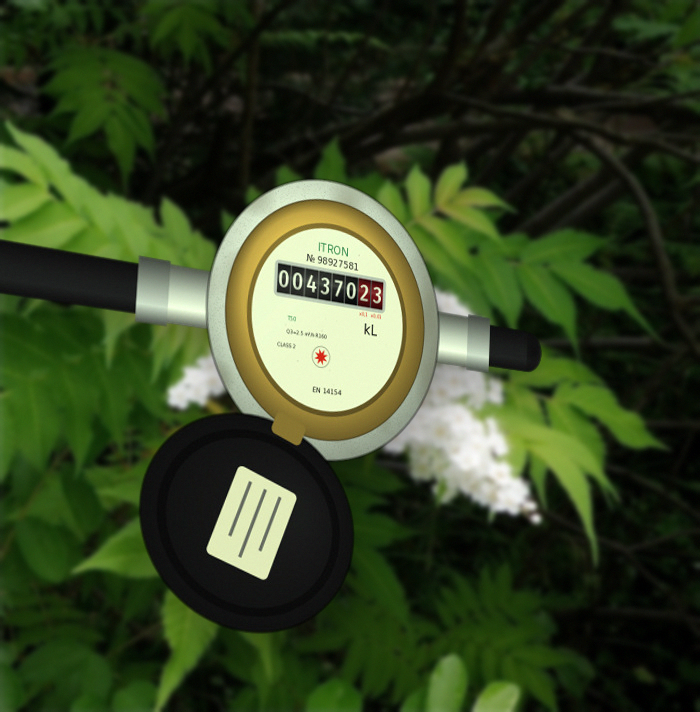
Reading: **4370.23** kL
